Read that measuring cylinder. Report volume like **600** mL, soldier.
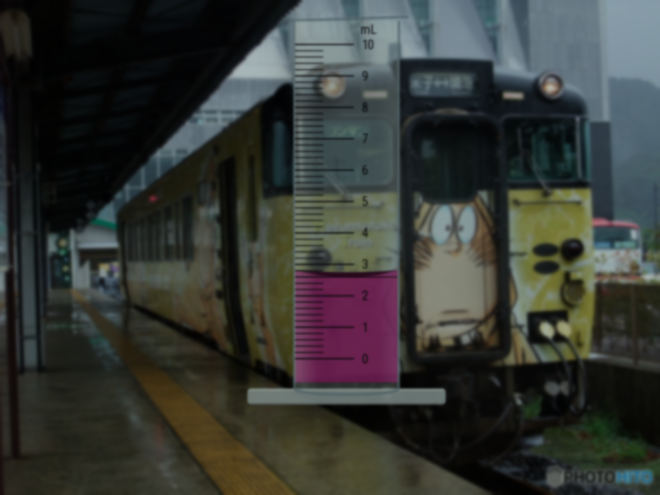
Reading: **2.6** mL
